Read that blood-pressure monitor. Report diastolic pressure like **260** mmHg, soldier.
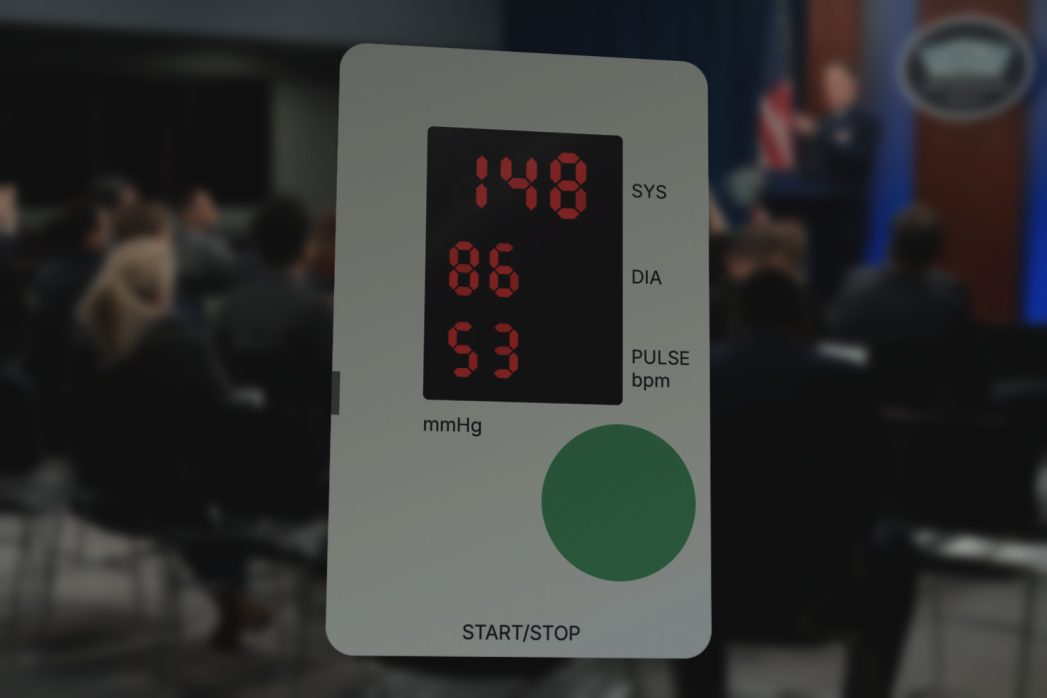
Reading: **86** mmHg
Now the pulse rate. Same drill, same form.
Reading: **53** bpm
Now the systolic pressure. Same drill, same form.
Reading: **148** mmHg
